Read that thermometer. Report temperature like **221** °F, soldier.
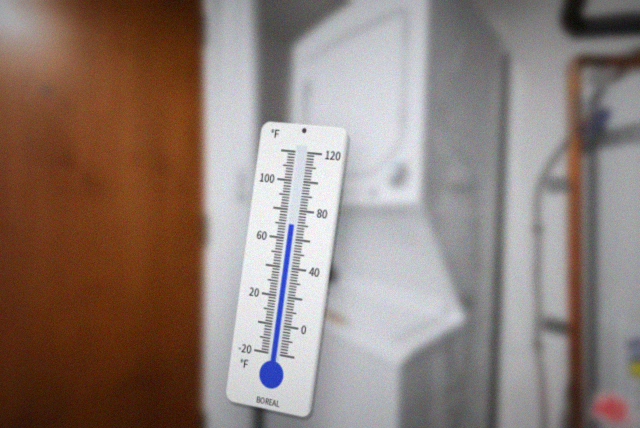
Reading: **70** °F
